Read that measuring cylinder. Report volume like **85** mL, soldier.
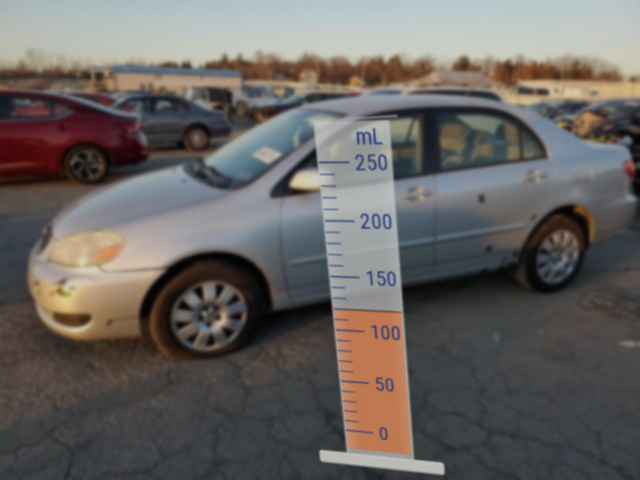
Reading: **120** mL
